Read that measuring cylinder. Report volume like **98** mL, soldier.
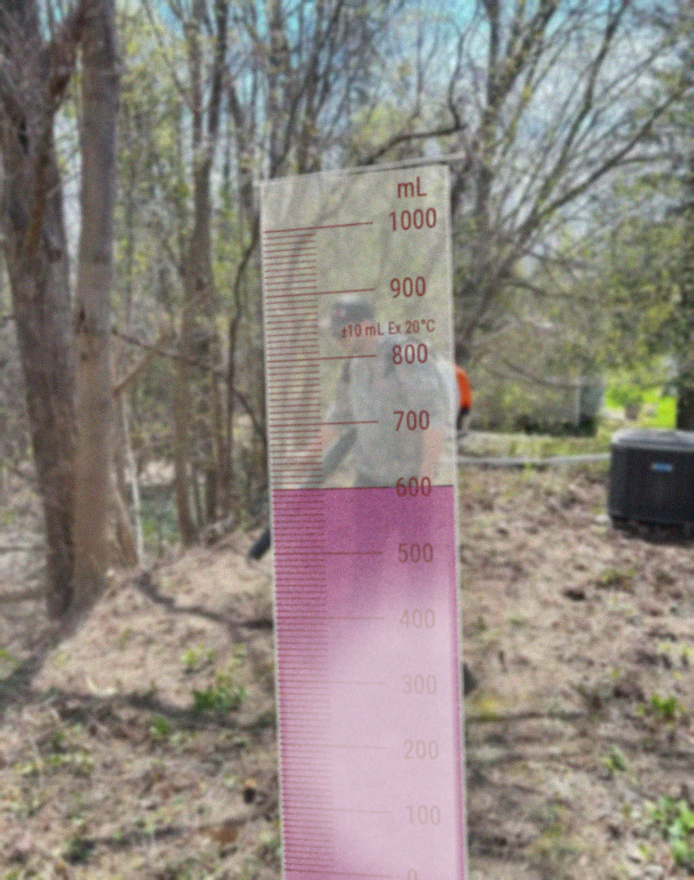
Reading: **600** mL
